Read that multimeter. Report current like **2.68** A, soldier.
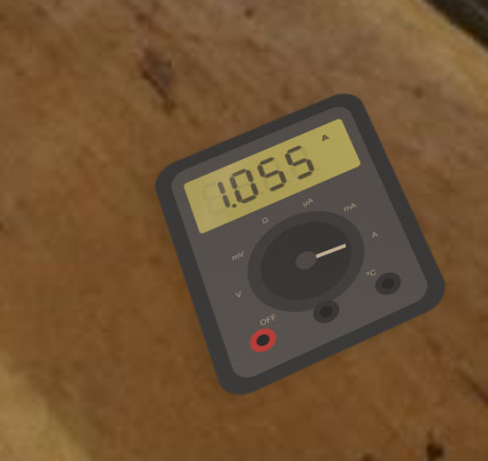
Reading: **1.055** A
